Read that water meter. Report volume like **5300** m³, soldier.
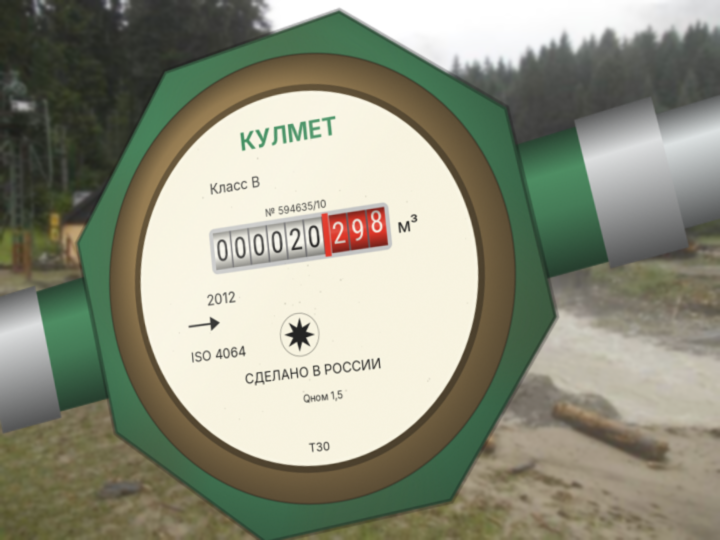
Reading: **20.298** m³
